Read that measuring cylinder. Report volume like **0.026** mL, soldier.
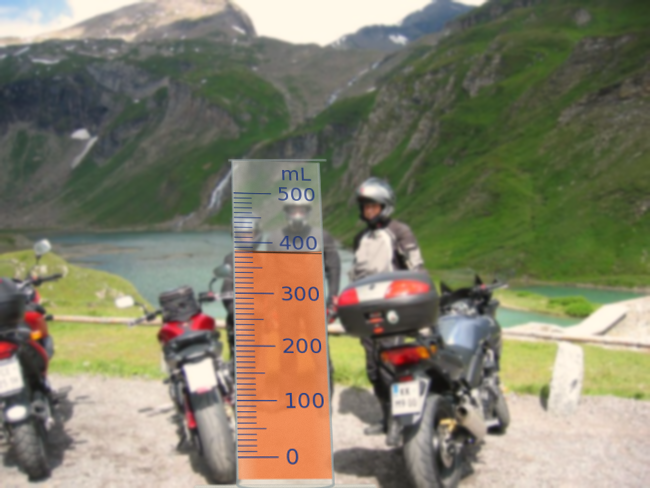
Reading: **380** mL
